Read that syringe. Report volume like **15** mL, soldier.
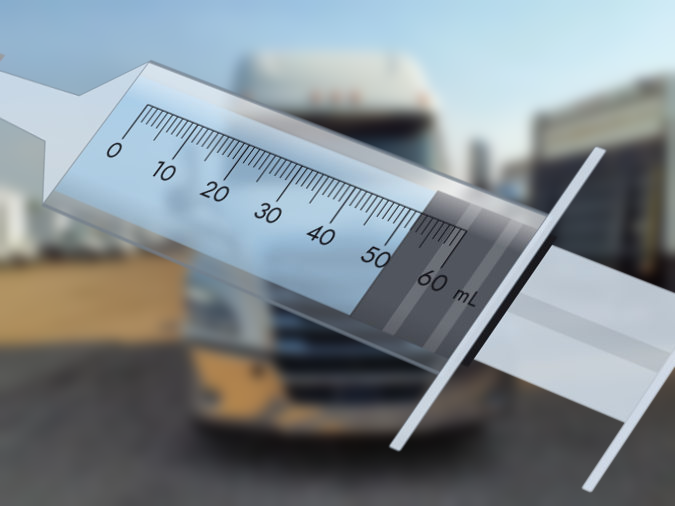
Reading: **52** mL
